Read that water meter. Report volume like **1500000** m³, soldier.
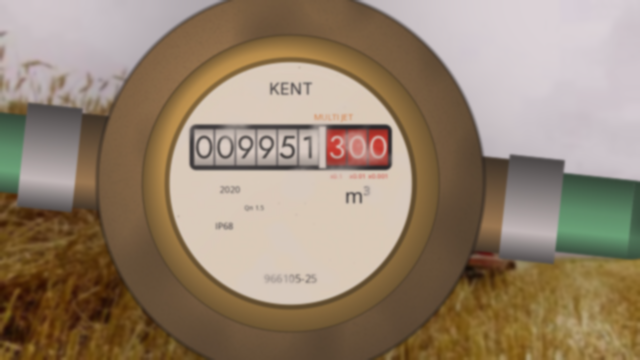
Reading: **9951.300** m³
